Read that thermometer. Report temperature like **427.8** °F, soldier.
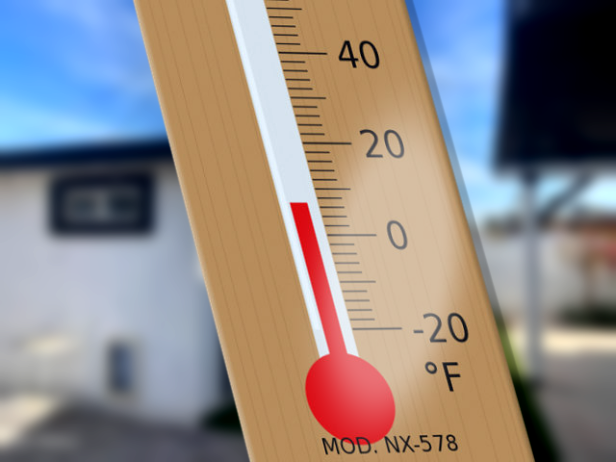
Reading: **7** °F
